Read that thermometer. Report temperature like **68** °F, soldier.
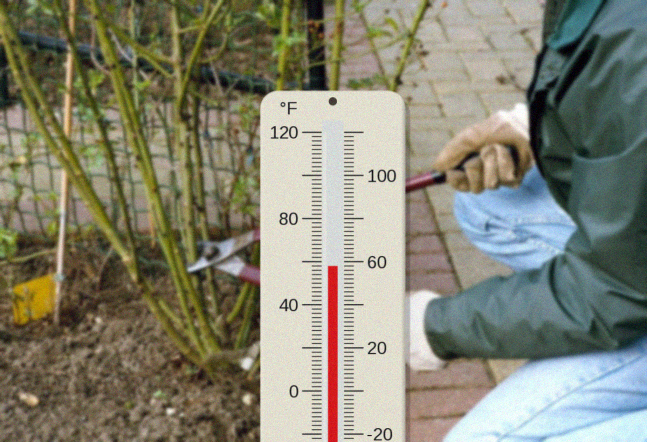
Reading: **58** °F
